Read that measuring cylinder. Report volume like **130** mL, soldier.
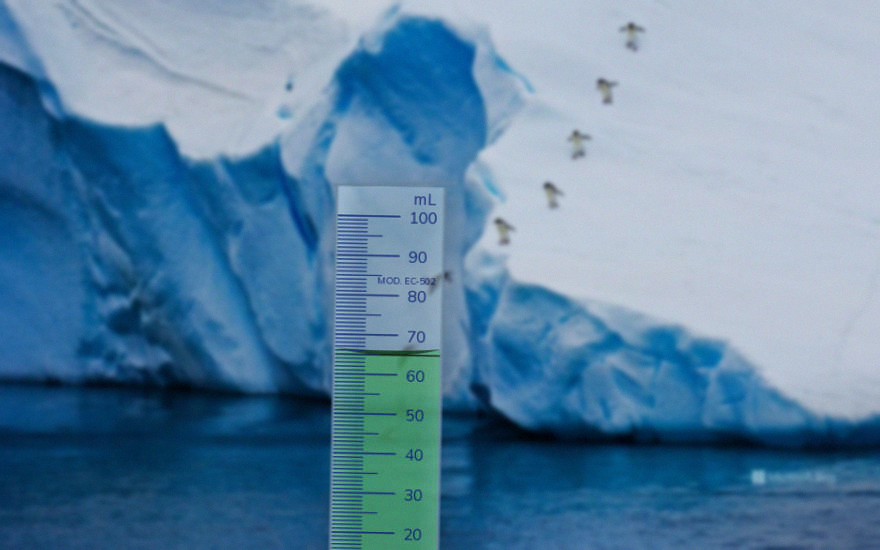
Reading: **65** mL
